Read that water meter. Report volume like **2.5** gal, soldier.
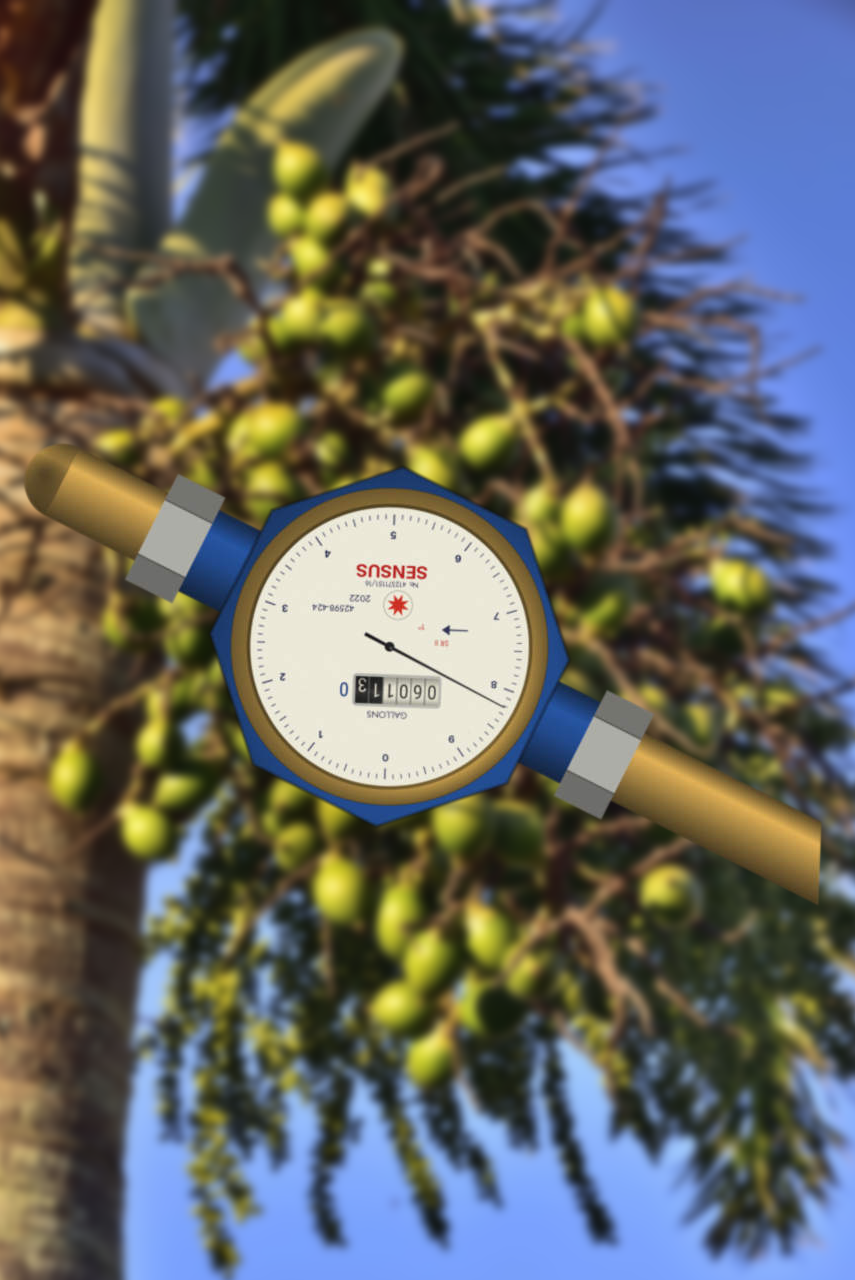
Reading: **601128.2** gal
